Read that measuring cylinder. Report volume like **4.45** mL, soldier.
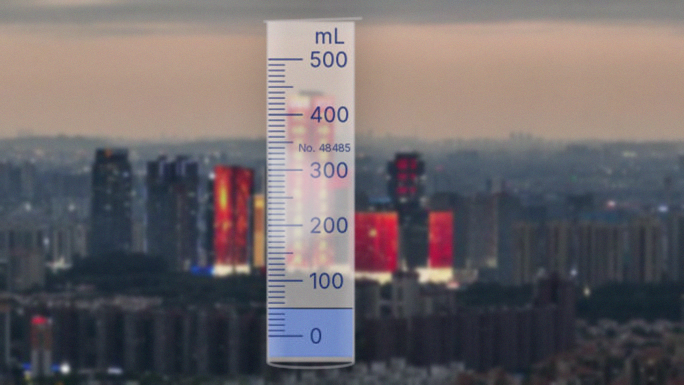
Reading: **50** mL
